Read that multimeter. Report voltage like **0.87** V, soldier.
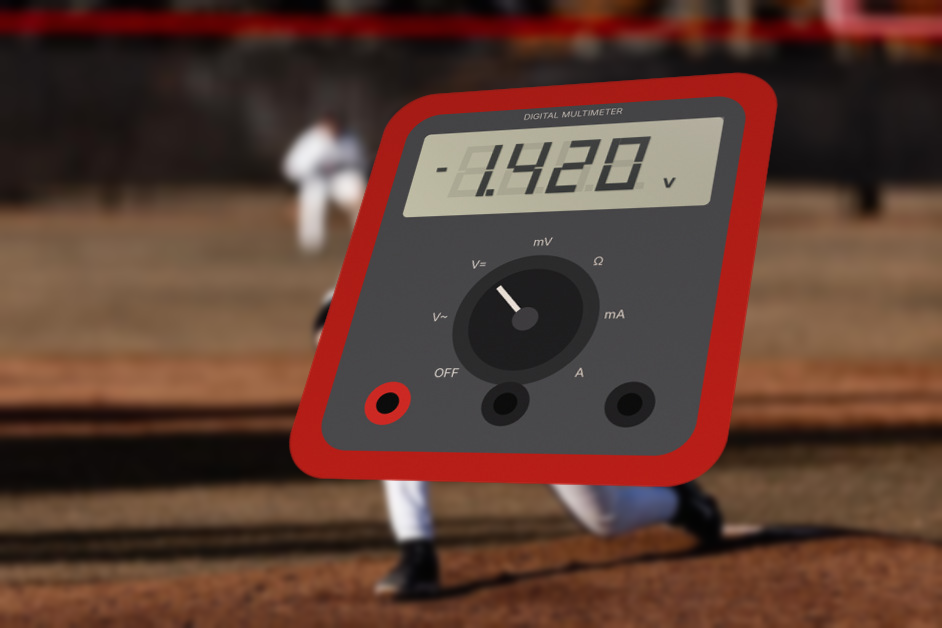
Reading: **-1.420** V
